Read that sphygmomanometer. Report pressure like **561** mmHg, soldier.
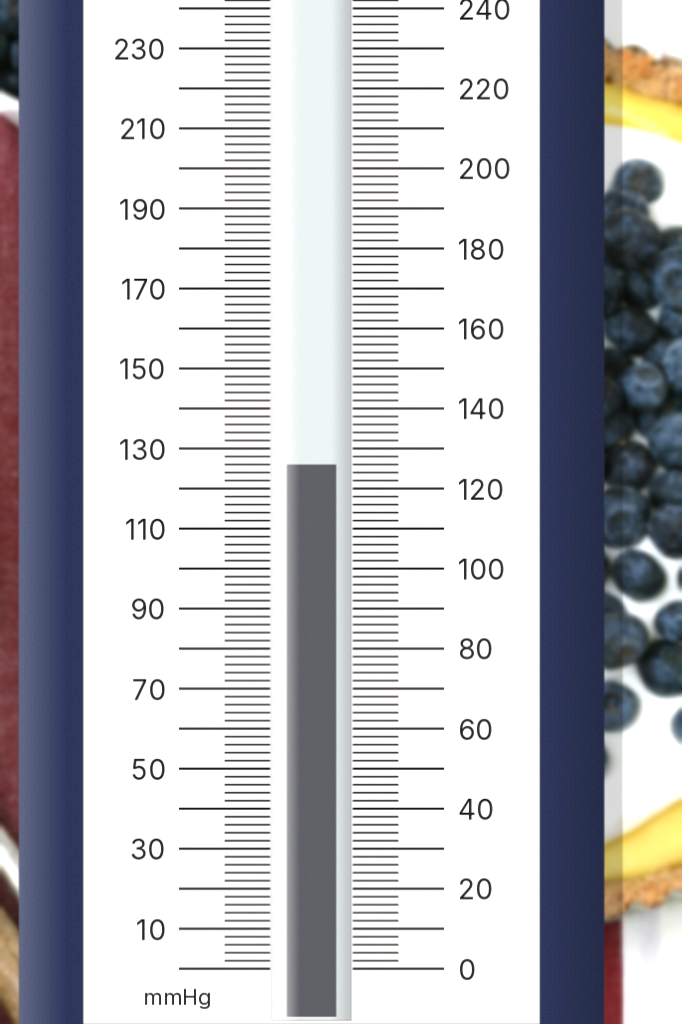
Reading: **126** mmHg
